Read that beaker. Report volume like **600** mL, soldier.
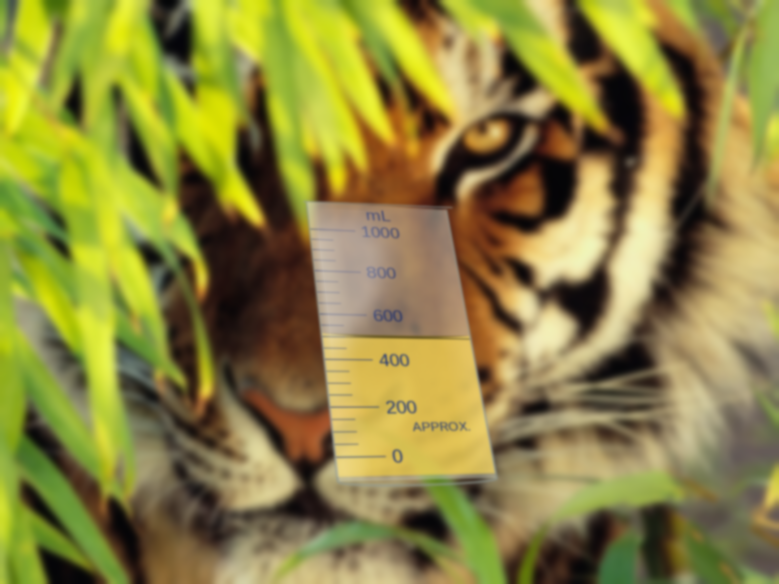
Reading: **500** mL
